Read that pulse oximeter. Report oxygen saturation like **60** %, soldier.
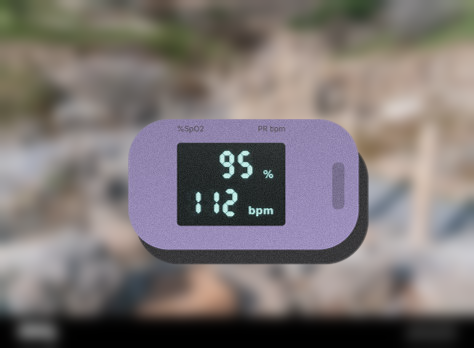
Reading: **95** %
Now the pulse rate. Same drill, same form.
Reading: **112** bpm
